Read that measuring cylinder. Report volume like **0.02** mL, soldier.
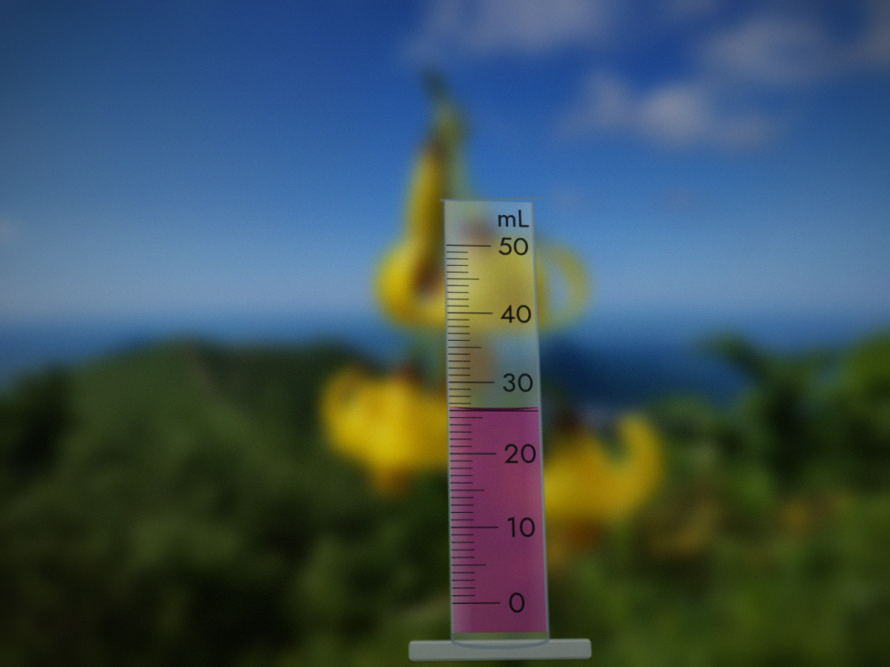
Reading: **26** mL
